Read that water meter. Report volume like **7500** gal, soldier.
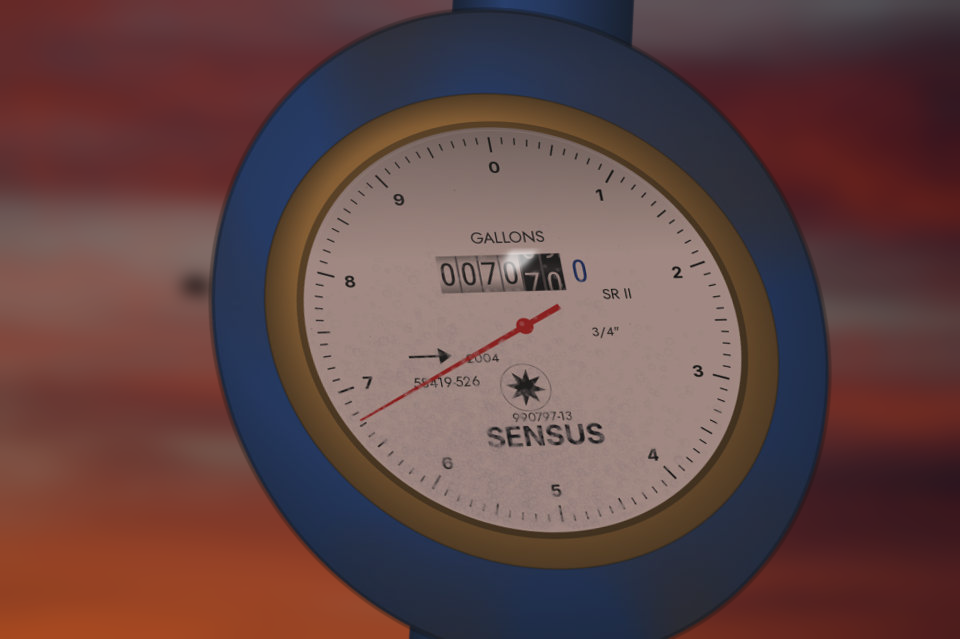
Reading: **70696.7** gal
